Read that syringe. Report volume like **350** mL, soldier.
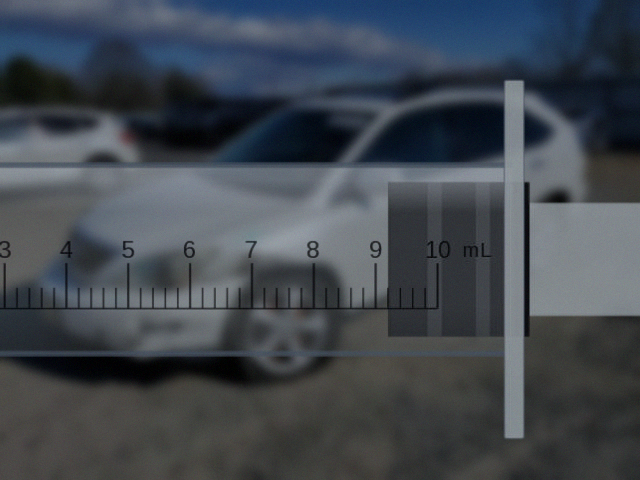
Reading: **9.2** mL
